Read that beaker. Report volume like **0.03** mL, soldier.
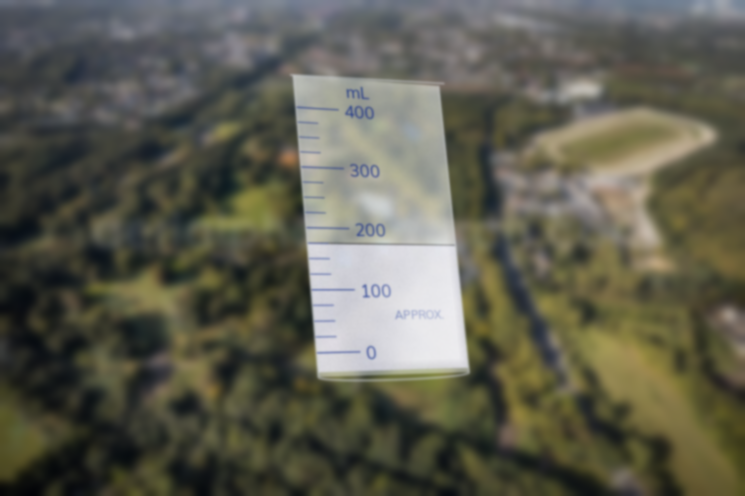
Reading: **175** mL
